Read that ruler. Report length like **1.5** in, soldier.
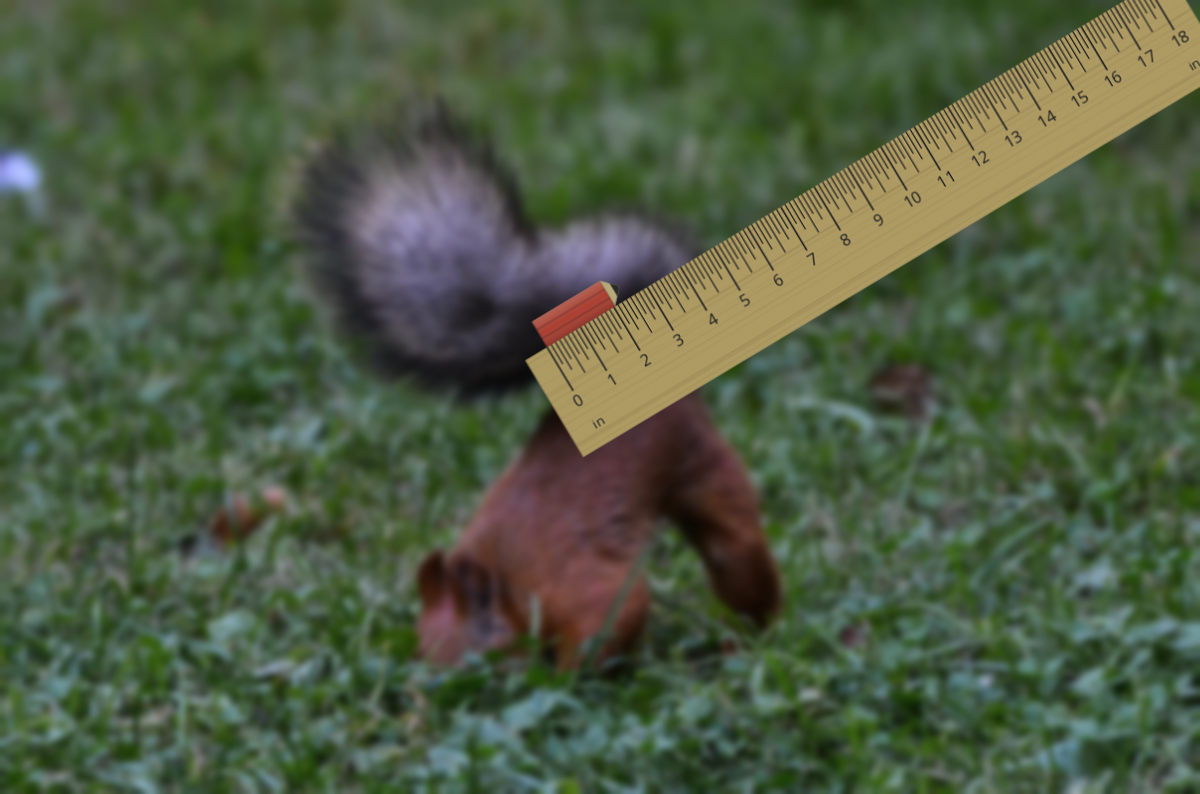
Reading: **2.375** in
